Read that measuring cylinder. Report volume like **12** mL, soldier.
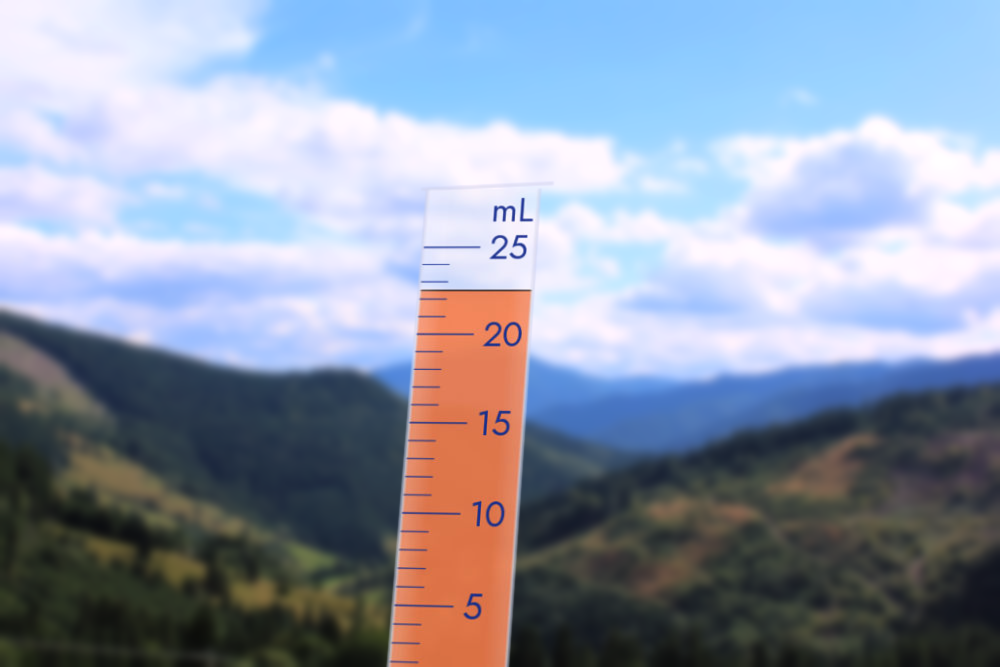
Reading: **22.5** mL
